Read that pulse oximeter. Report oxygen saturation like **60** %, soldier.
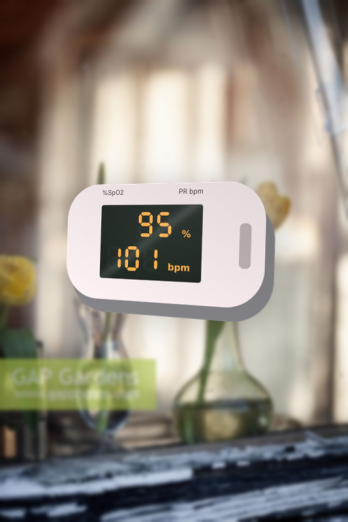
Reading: **95** %
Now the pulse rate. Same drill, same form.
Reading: **101** bpm
